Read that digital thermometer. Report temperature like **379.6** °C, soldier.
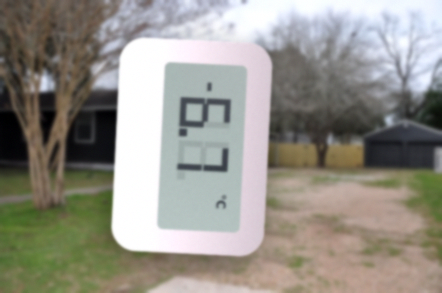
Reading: **-6.7** °C
